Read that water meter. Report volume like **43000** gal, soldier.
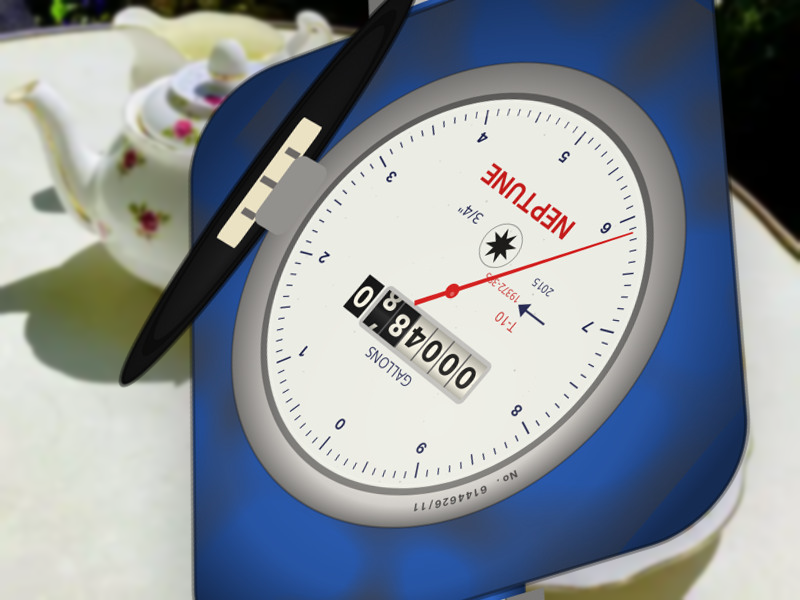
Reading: **4876.1** gal
